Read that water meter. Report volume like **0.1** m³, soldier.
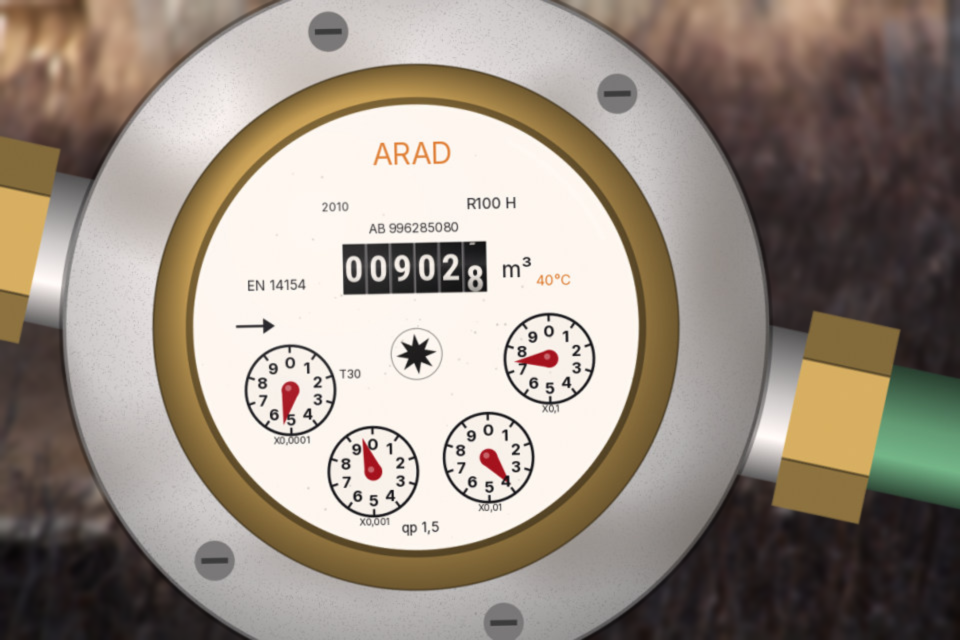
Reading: **9027.7395** m³
